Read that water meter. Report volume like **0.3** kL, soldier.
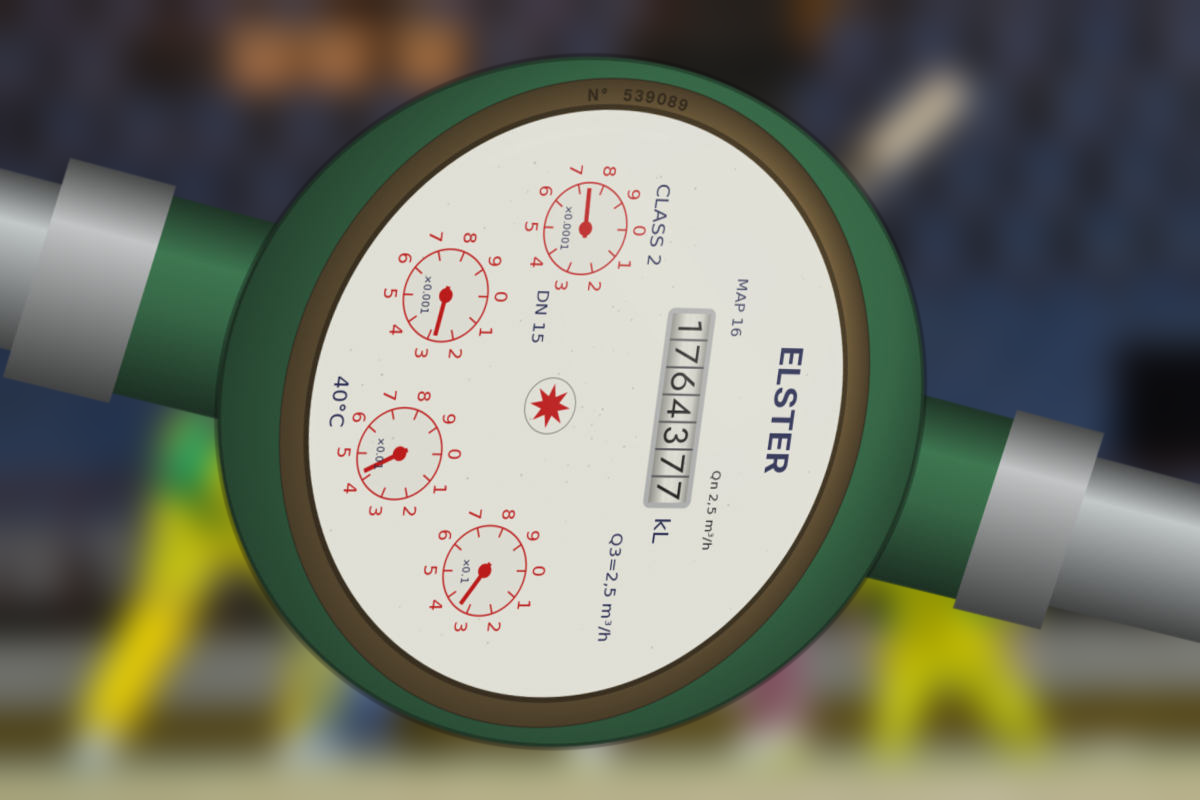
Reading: **1764377.3427** kL
